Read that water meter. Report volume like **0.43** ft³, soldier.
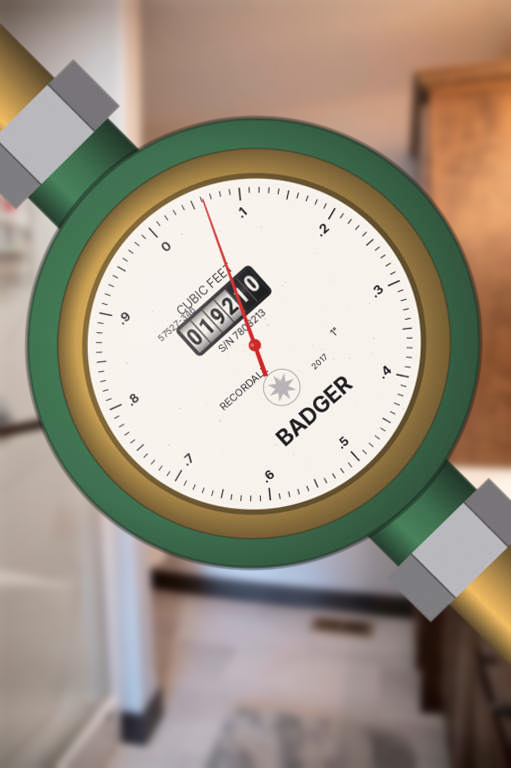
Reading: **19210.06** ft³
